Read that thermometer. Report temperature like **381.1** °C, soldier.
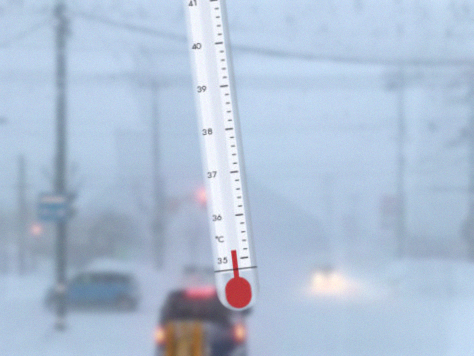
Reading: **35.2** °C
